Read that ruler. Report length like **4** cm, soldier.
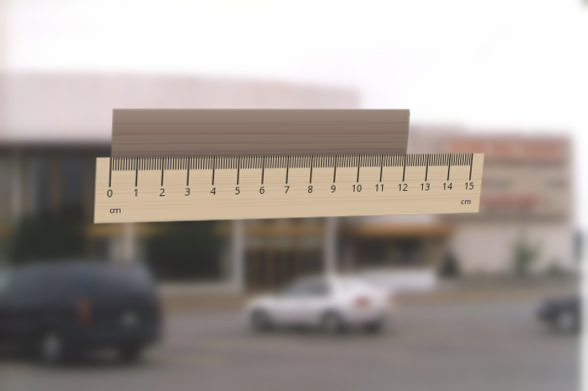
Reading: **12** cm
